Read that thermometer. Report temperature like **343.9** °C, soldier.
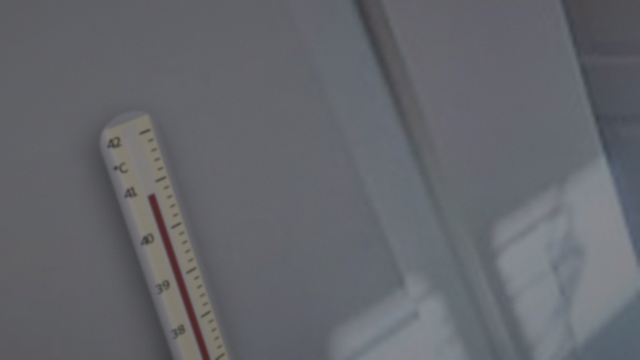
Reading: **40.8** °C
